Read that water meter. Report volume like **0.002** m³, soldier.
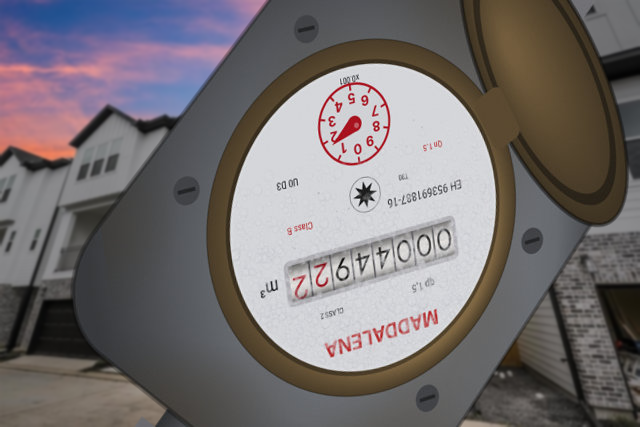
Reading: **449.221** m³
